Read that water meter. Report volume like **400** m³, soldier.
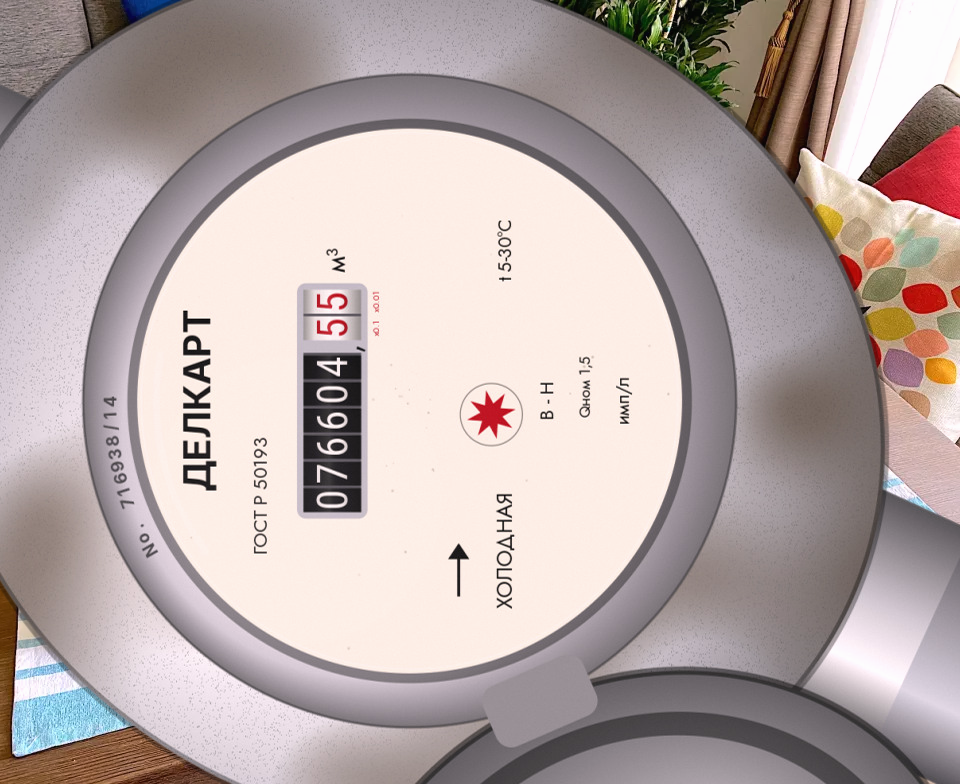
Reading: **76604.55** m³
